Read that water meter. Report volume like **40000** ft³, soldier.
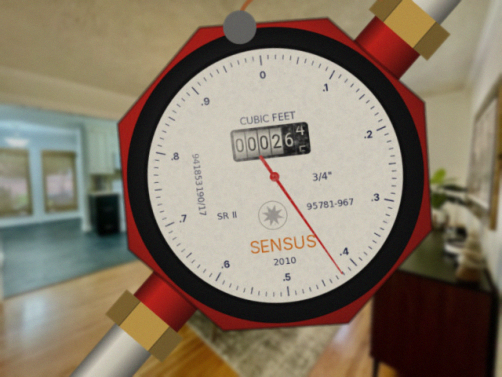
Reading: **264.42** ft³
